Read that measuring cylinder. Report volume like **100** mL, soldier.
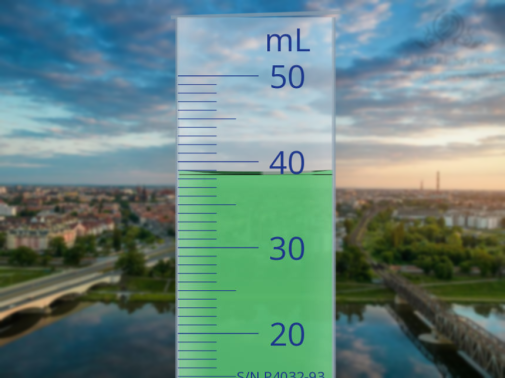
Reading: **38.5** mL
